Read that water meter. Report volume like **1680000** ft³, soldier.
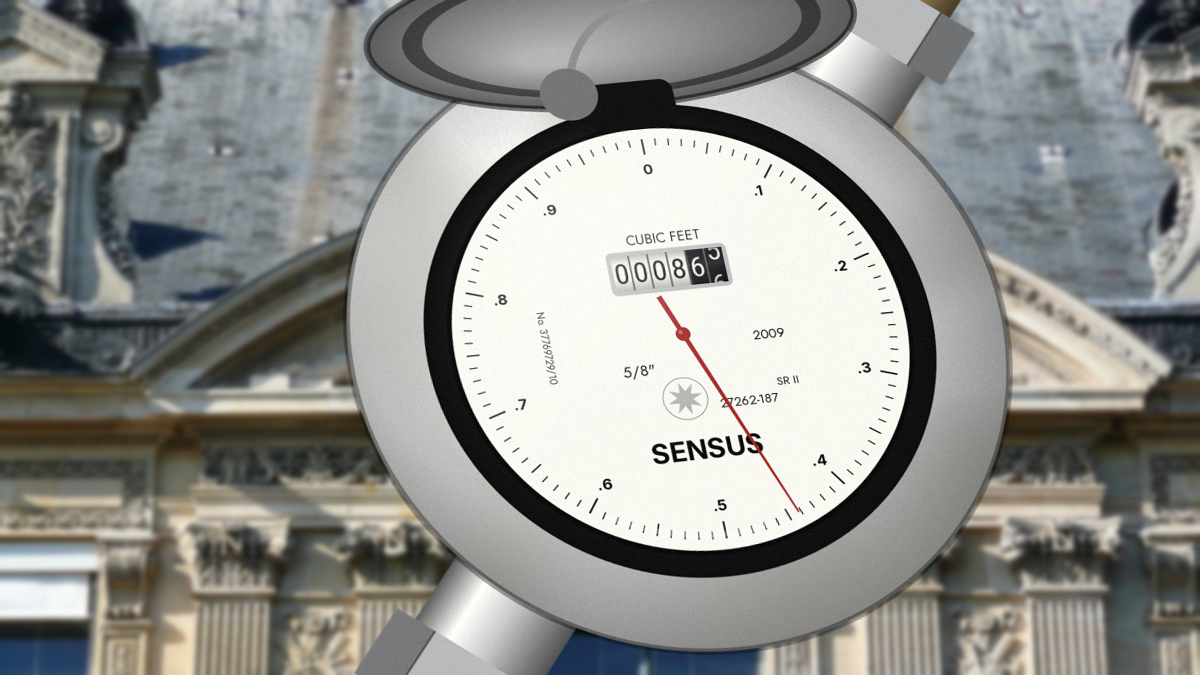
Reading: **865.44** ft³
